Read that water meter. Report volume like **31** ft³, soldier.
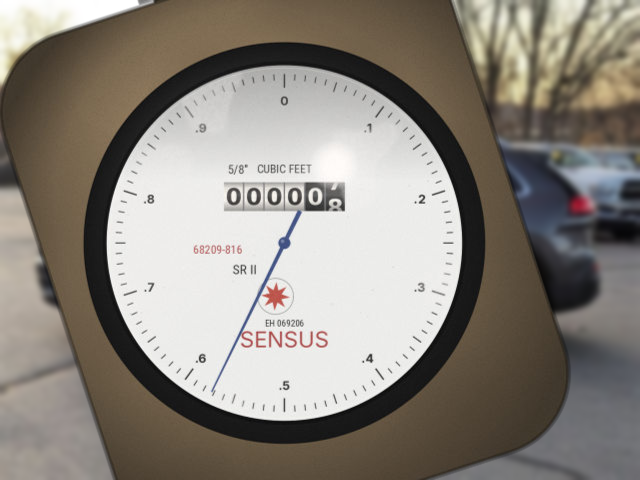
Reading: **7.57** ft³
